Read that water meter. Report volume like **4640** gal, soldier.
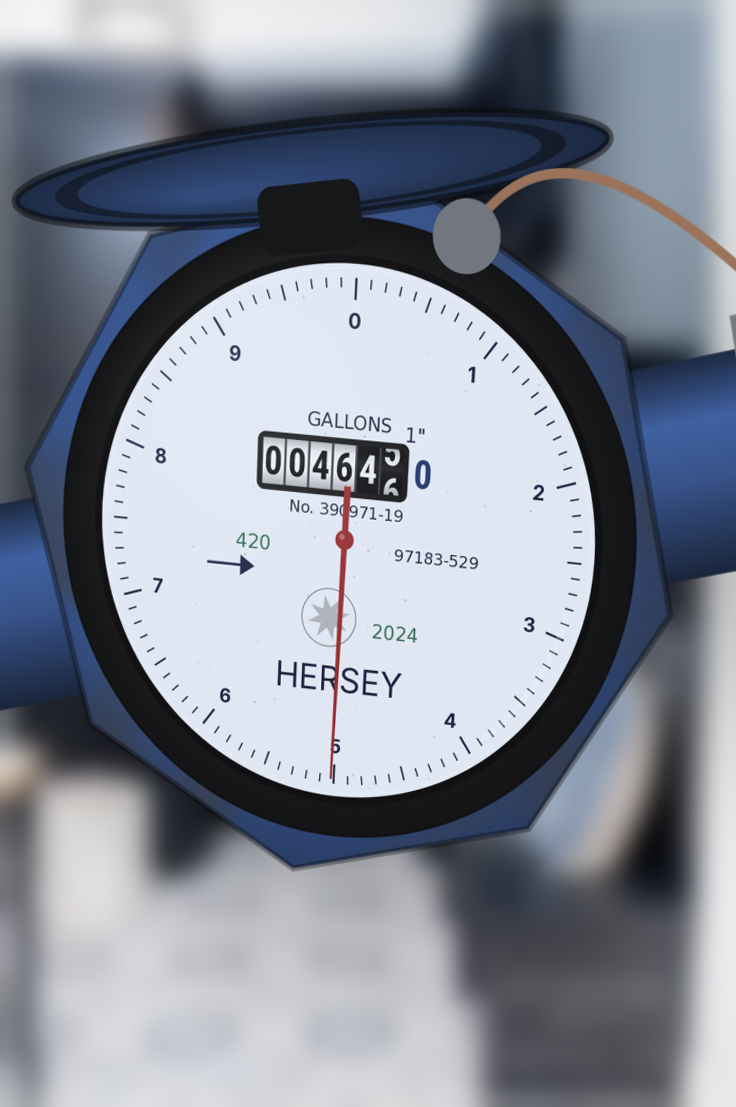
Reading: **46455.0** gal
